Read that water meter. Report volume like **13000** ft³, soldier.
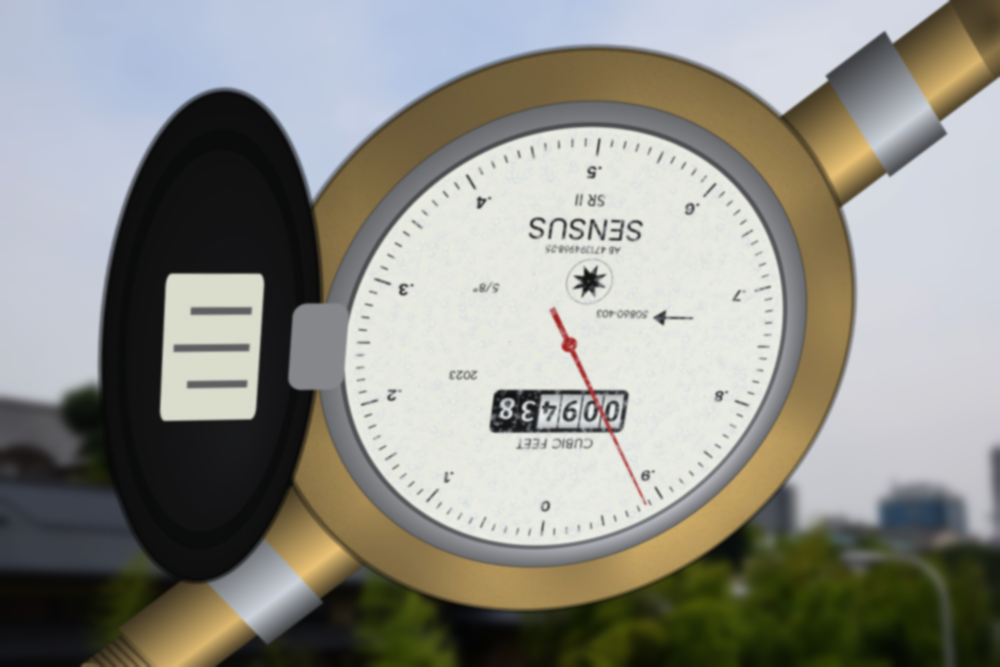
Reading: **9437.91** ft³
